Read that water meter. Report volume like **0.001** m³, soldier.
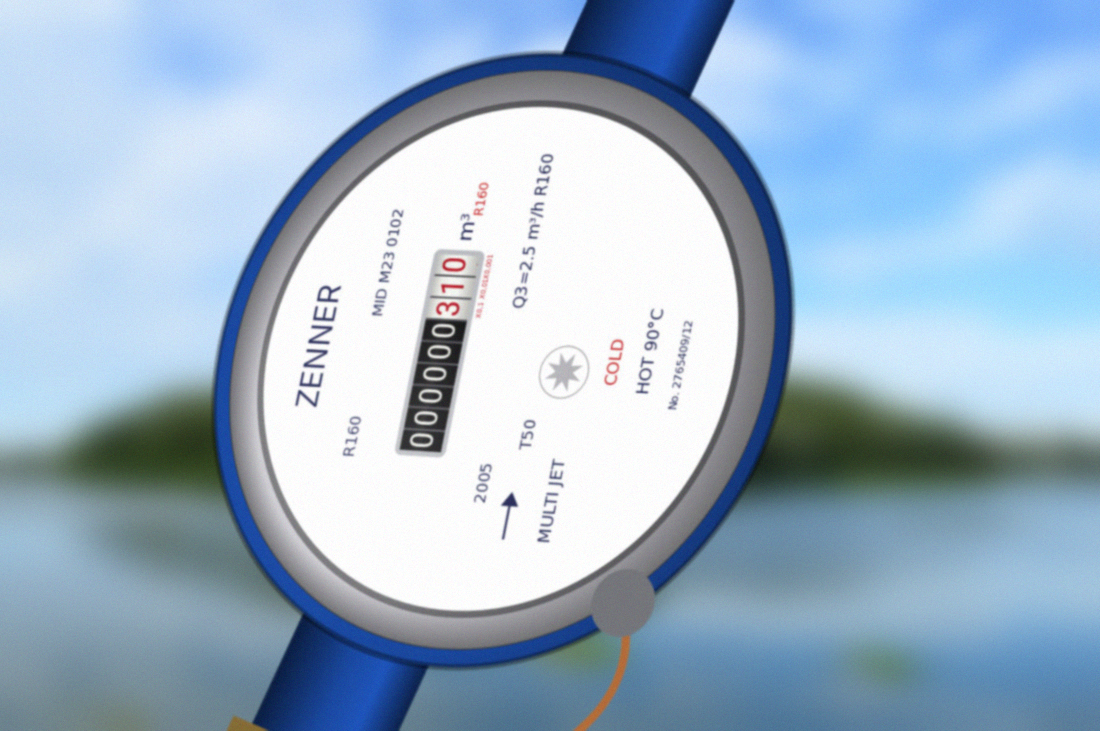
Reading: **0.310** m³
